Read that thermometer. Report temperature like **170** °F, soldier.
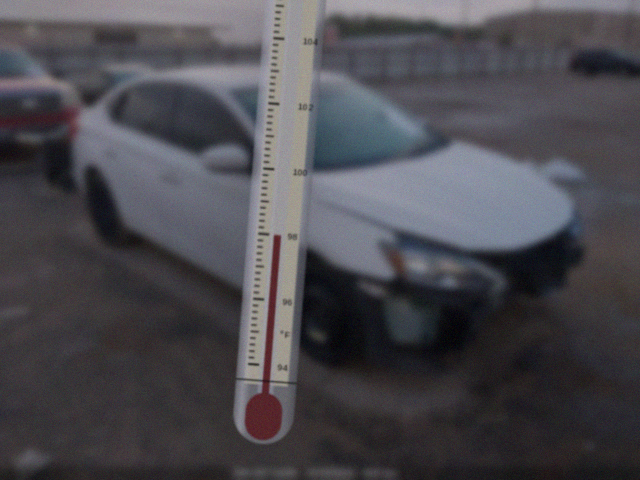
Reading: **98** °F
